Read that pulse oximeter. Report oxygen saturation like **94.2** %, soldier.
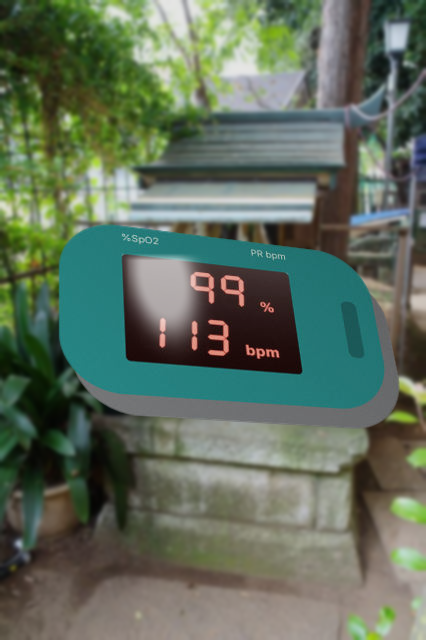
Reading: **99** %
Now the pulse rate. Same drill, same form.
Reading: **113** bpm
